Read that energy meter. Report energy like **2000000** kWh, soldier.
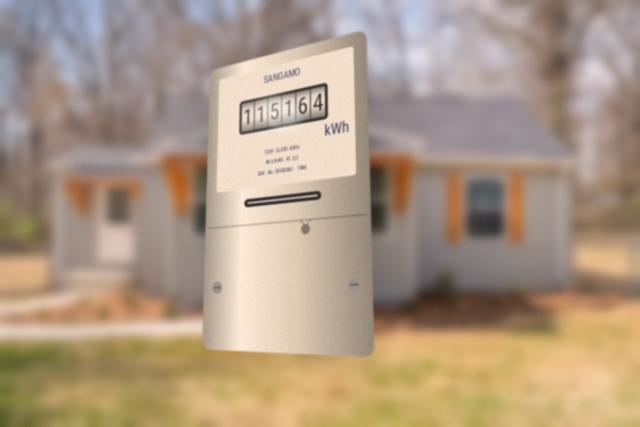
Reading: **115164** kWh
